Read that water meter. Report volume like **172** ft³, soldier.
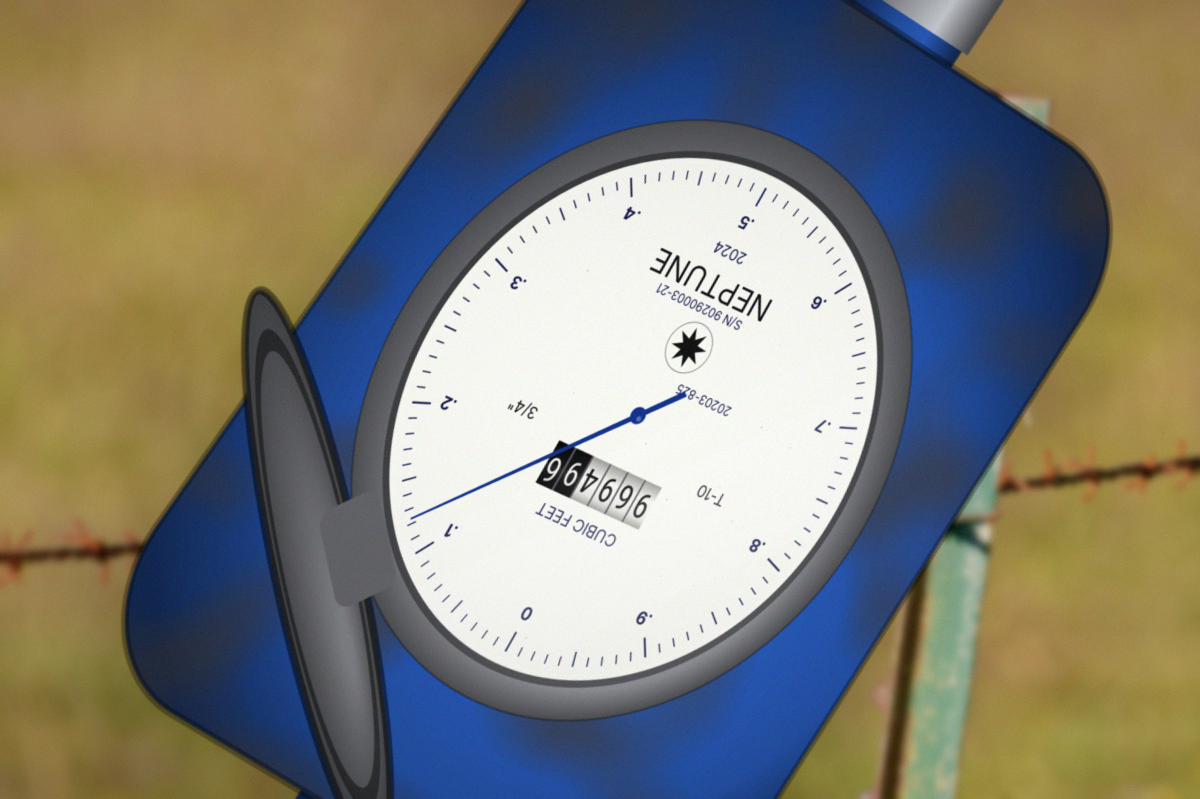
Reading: **969496.12** ft³
